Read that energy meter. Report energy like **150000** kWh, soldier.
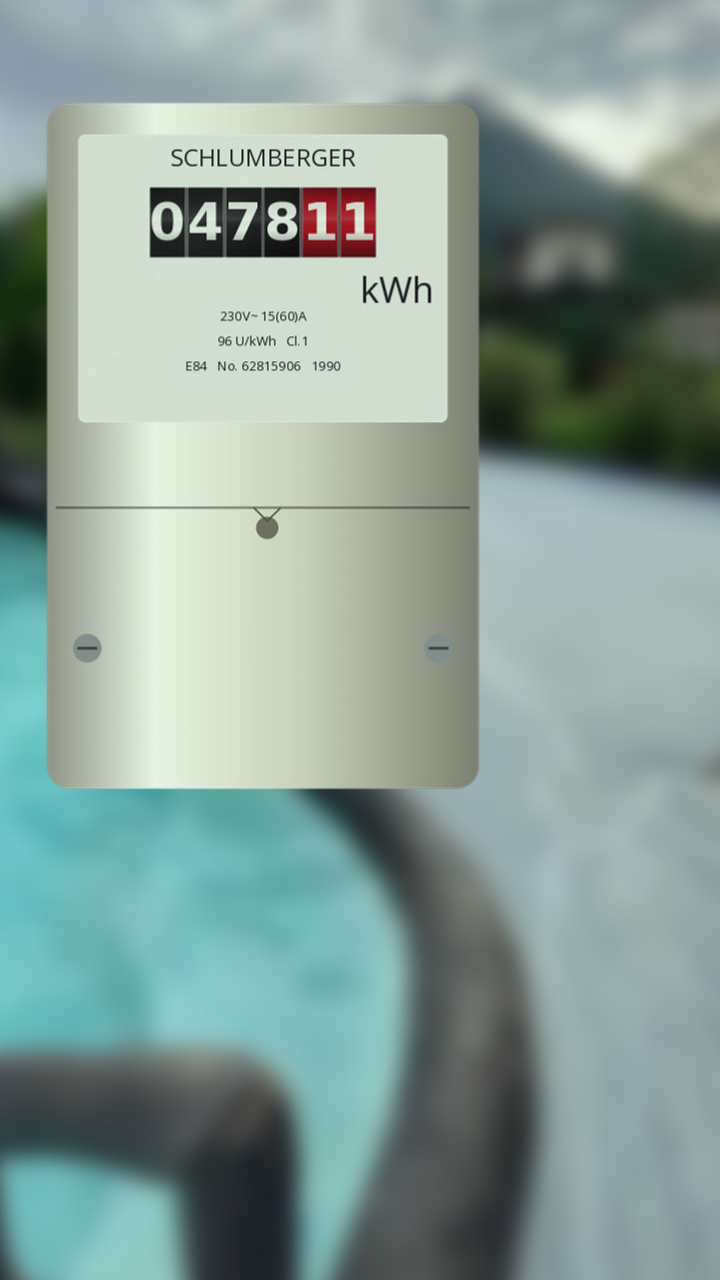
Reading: **478.11** kWh
